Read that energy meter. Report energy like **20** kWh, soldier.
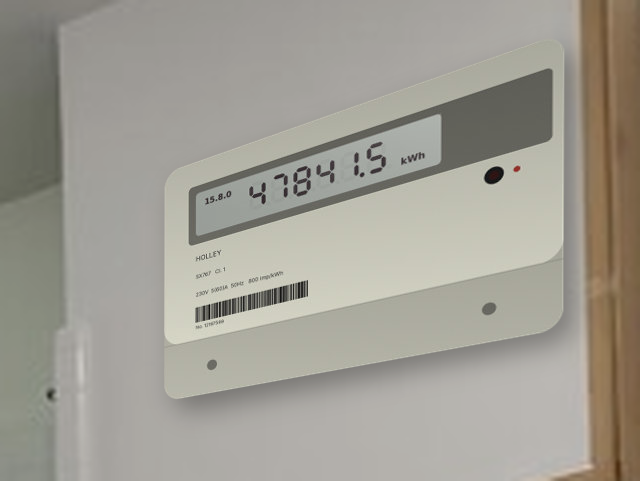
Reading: **47841.5** kWh
